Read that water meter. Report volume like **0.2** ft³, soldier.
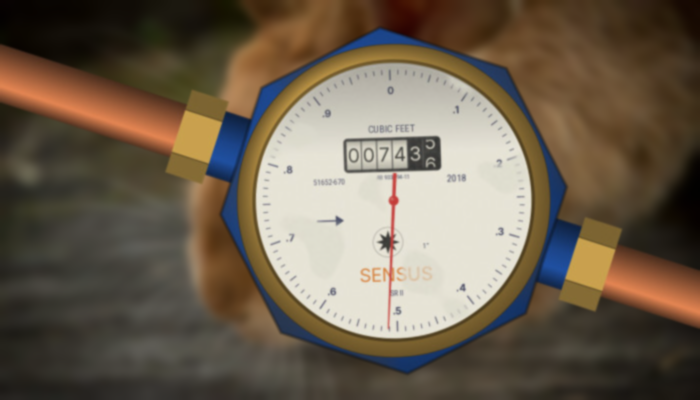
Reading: **7435.51** ft³
